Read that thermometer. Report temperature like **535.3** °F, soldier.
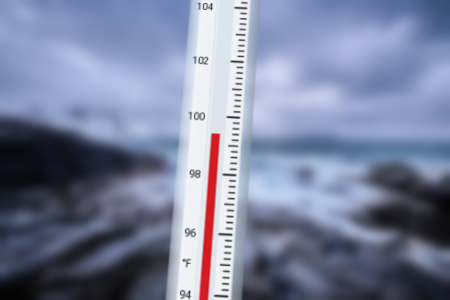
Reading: **99.4** °F
